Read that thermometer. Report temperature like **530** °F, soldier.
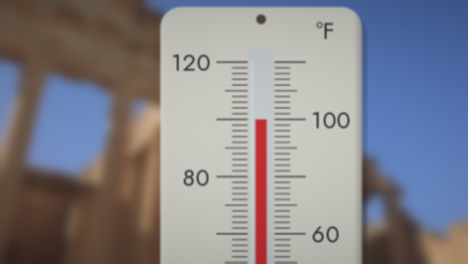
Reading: **100** °F
